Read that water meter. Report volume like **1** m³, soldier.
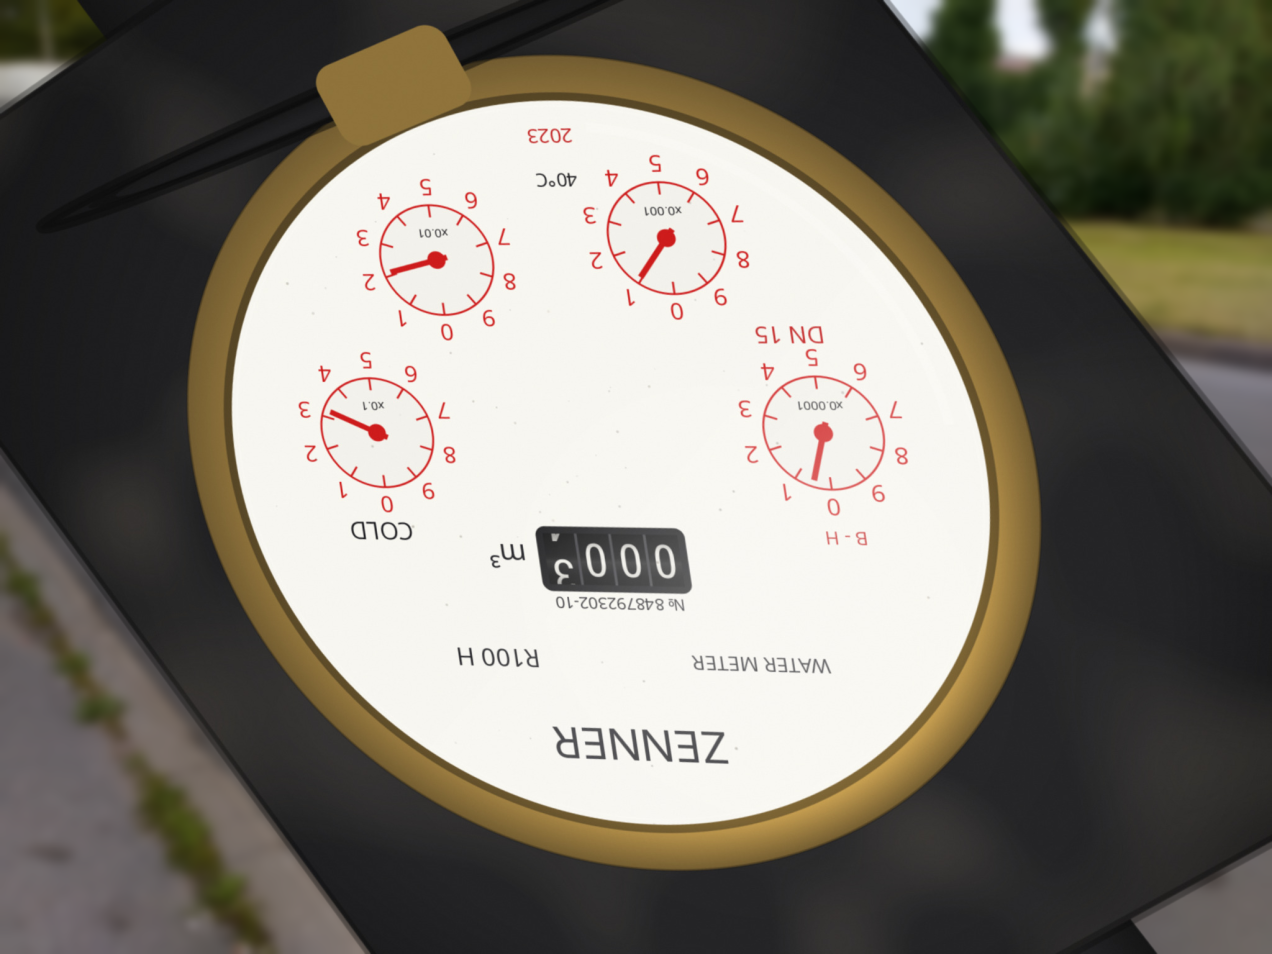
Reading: **3.3210** m³
